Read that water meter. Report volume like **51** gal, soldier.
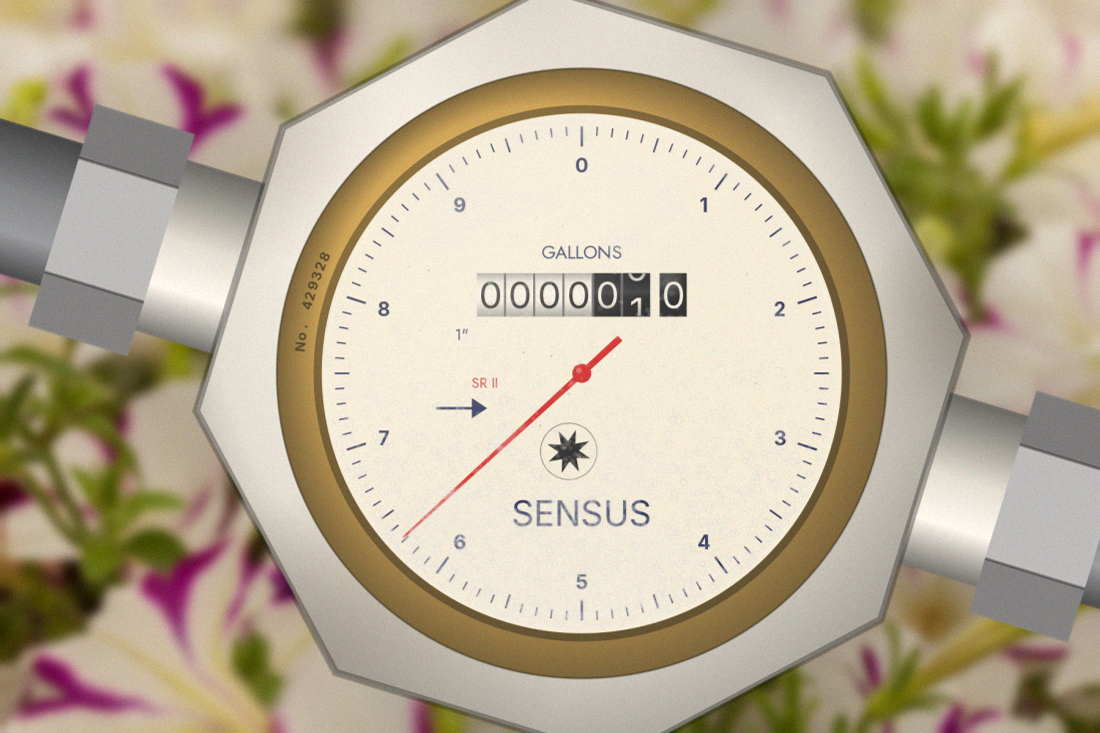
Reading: **6.3** gal
